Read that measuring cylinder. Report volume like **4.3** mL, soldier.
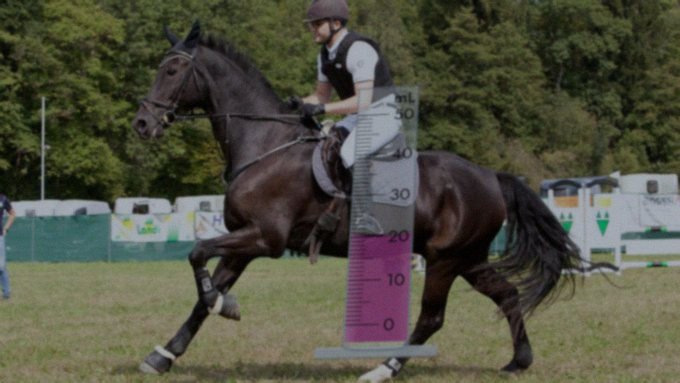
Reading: **20** mL
